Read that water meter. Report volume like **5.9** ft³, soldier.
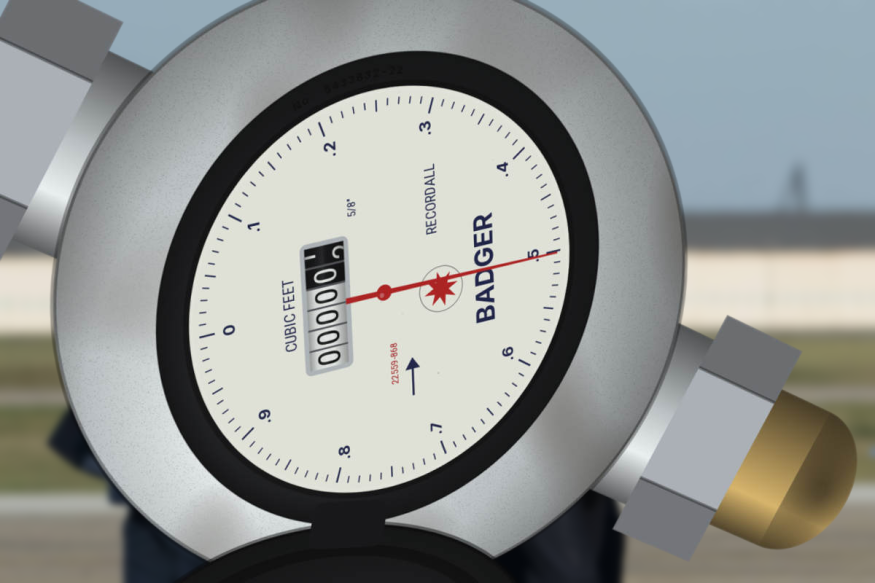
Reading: **1.50** ft³
